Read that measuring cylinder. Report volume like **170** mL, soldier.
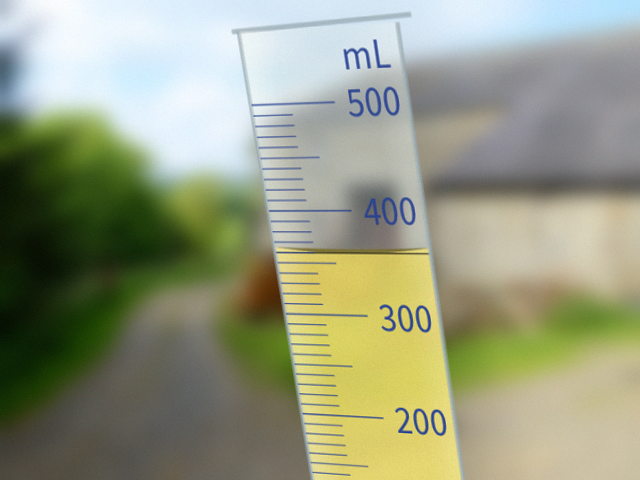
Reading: **360** mL
